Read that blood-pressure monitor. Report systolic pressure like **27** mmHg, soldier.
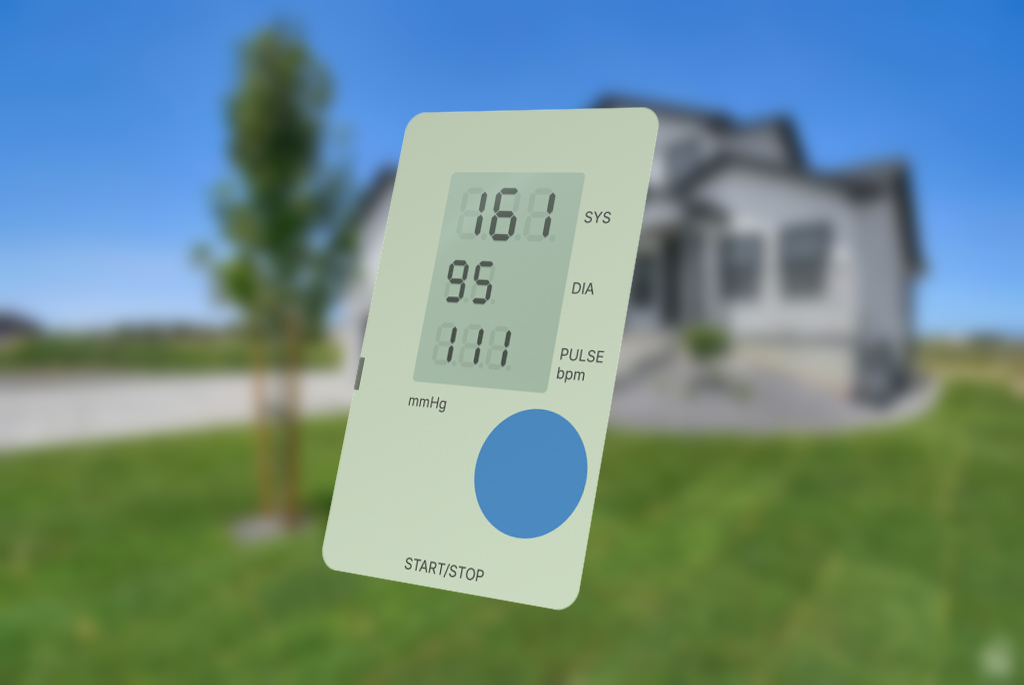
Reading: **161** mmHg
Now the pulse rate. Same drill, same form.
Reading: **111** bpm
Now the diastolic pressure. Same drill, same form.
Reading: **95** mmHg
